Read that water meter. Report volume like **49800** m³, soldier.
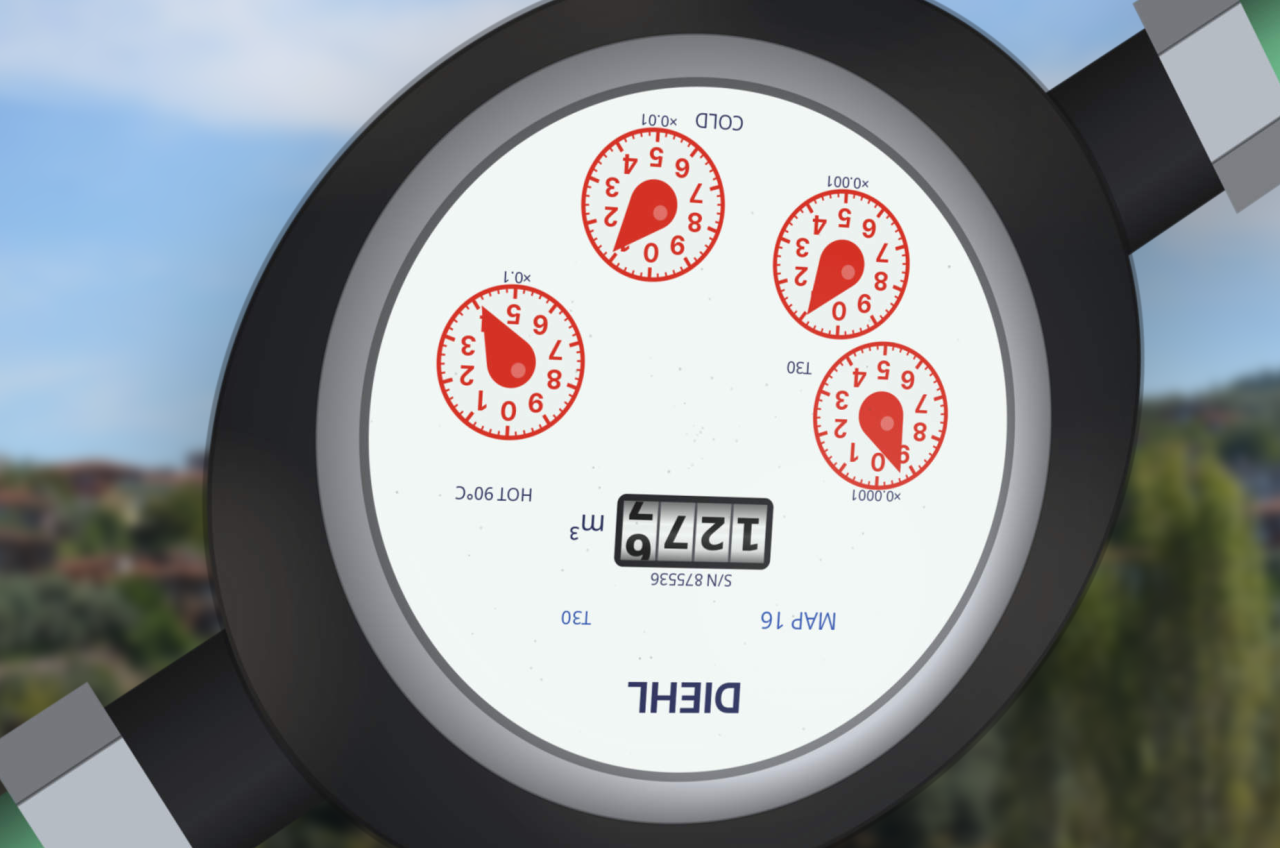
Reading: **1276.4109** m³
